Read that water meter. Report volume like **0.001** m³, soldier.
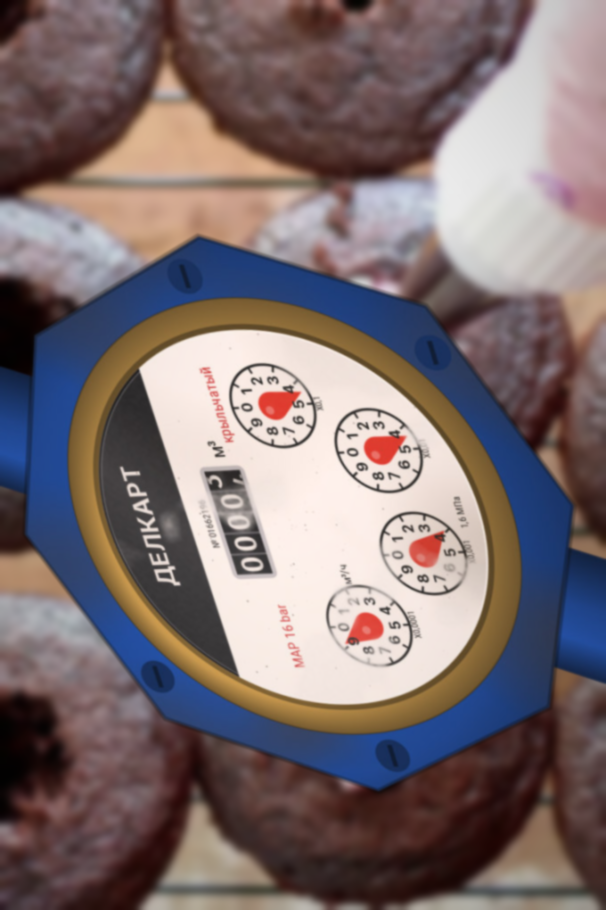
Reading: **3.4439** m³
